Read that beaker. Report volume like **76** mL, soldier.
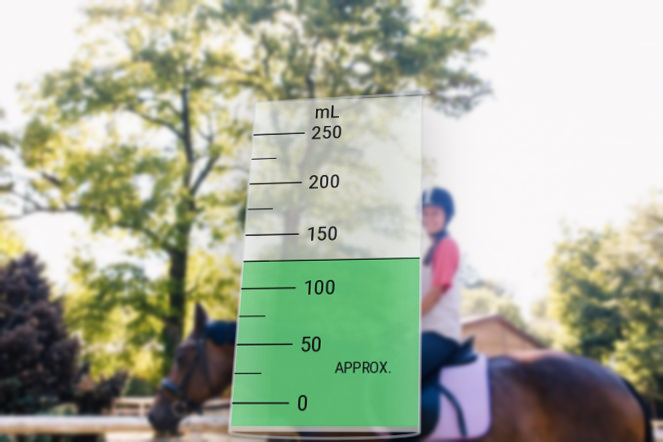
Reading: **125** mL
